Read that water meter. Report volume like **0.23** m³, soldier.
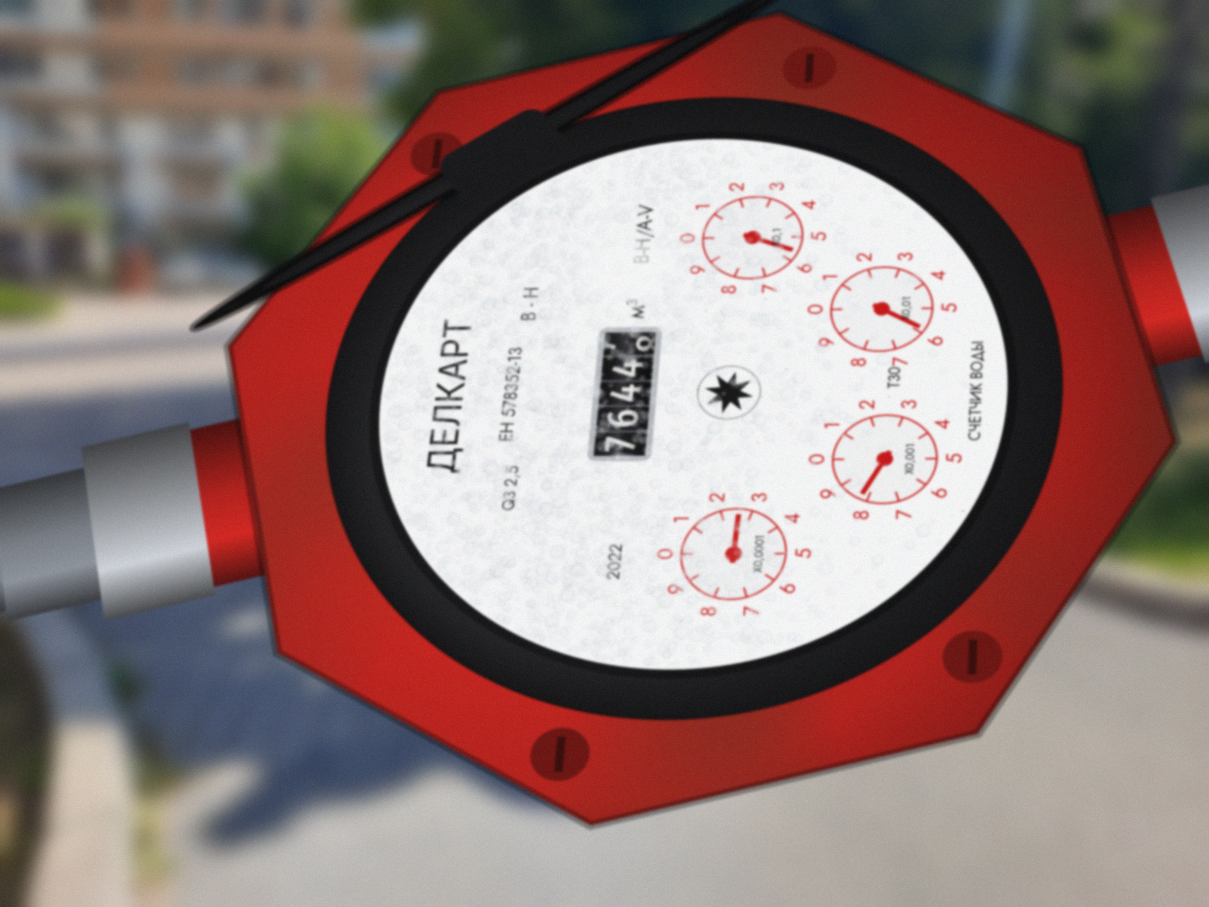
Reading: **76447.5582** m³
